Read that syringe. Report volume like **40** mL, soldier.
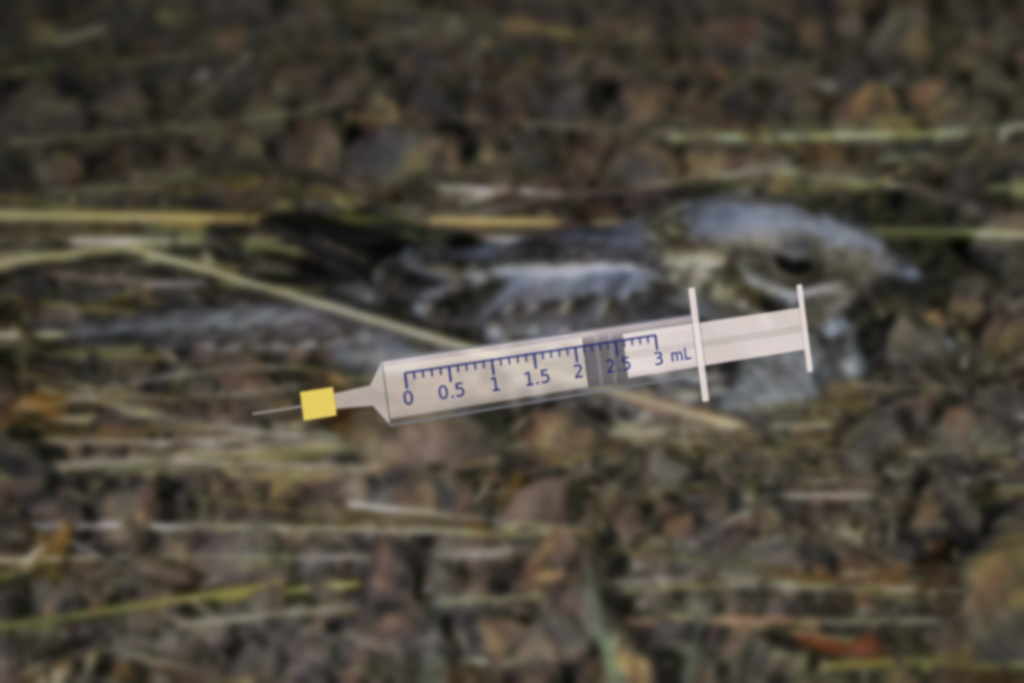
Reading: **2.1** mL
